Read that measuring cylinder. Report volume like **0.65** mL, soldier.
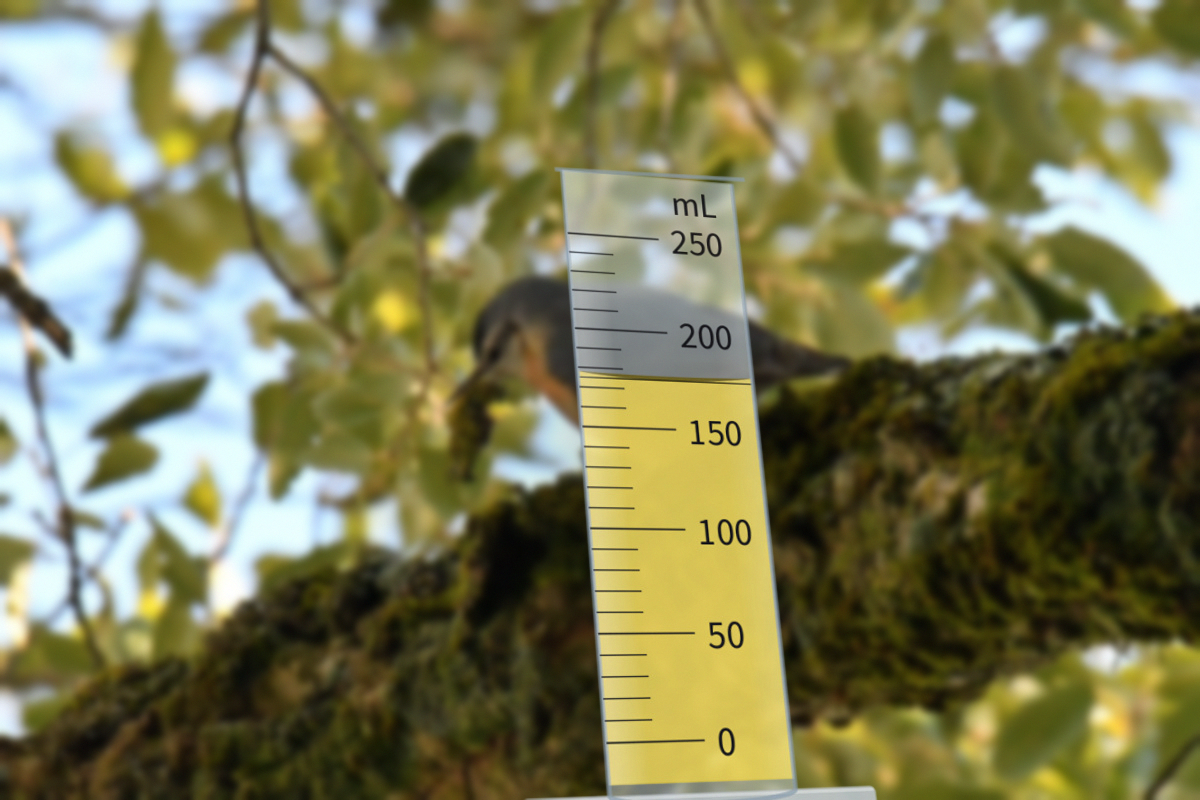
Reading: **175** mL
